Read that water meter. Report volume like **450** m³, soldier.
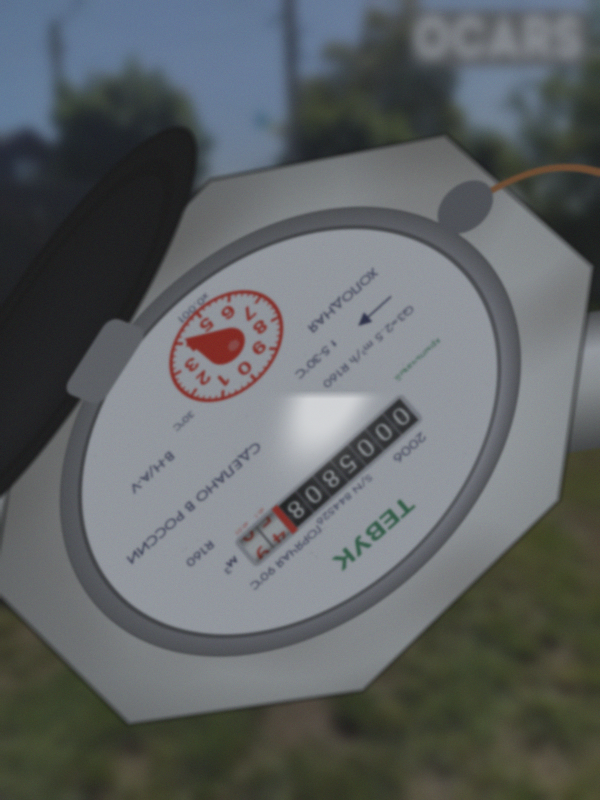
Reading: **5808.494** m³
